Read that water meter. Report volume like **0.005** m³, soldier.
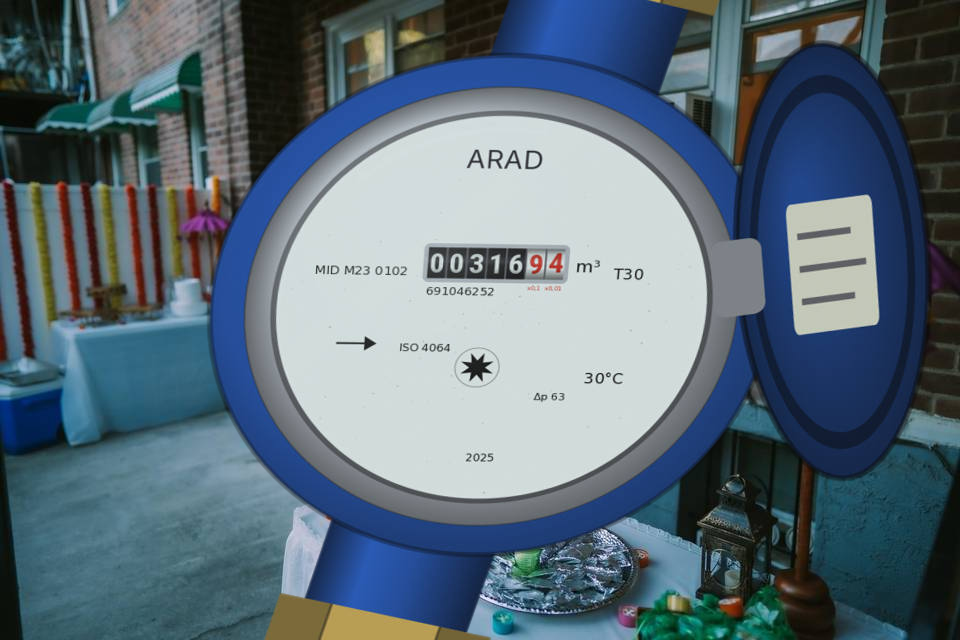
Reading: **316.94** m³
